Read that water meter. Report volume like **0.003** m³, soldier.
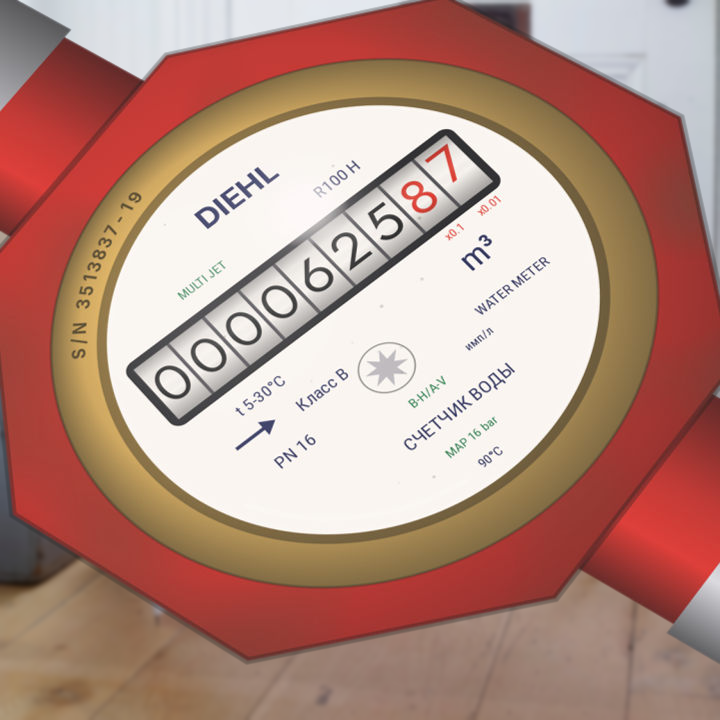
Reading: **625.87** m³
